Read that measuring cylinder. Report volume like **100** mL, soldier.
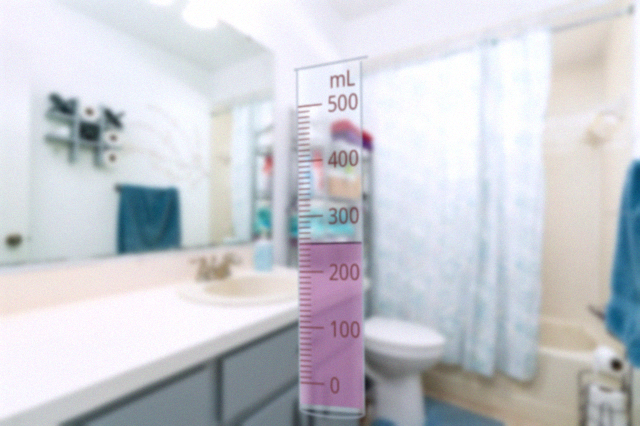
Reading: **250** mL
